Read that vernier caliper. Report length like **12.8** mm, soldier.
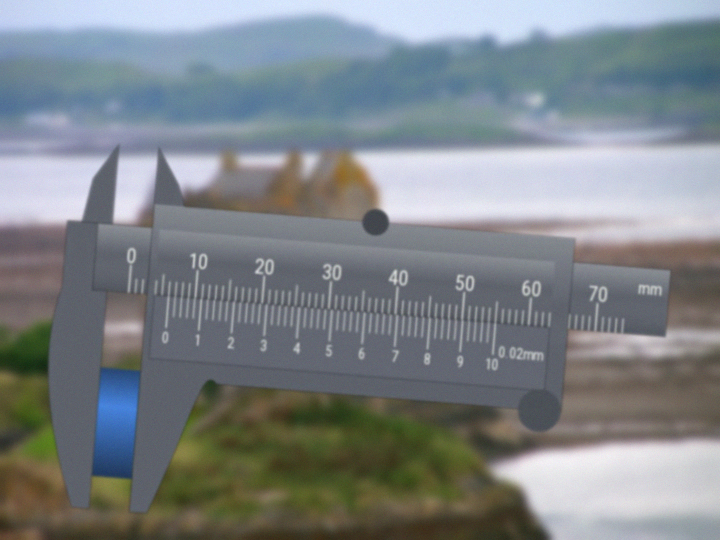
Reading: **6.0** mm
